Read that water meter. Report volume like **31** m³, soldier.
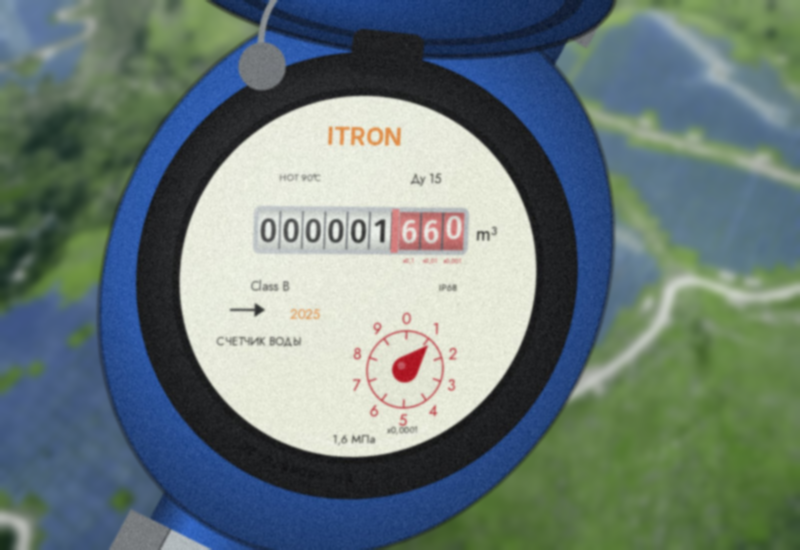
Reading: **1.6601** m³
